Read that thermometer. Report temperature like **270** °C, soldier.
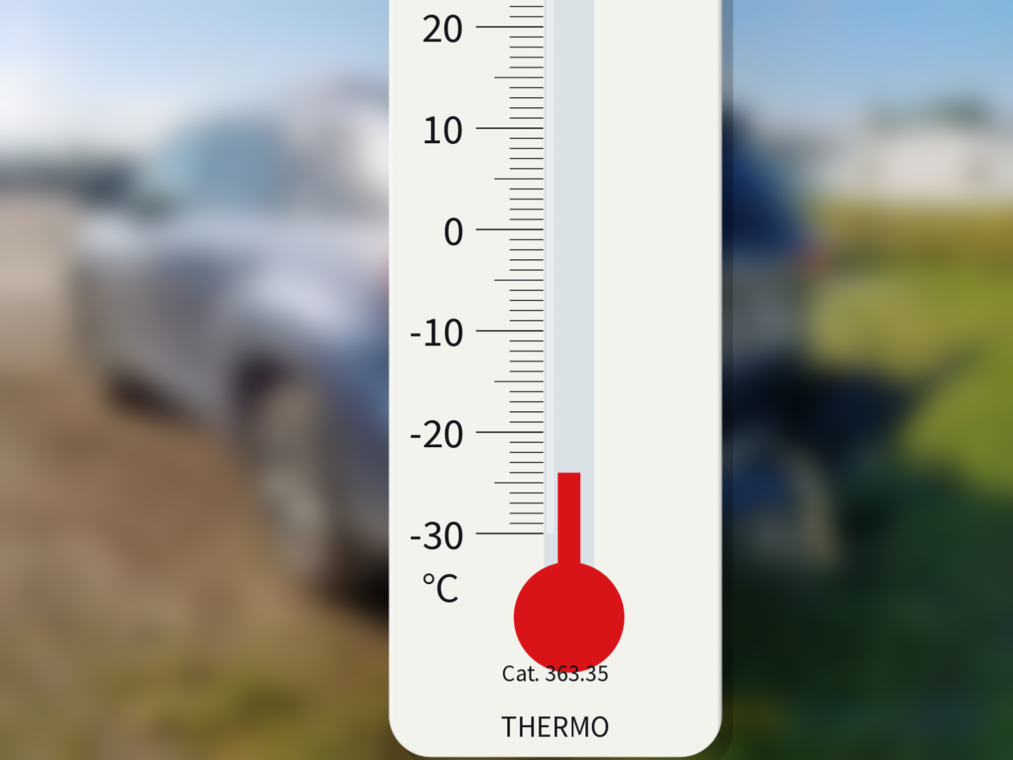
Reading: **-24** °C
